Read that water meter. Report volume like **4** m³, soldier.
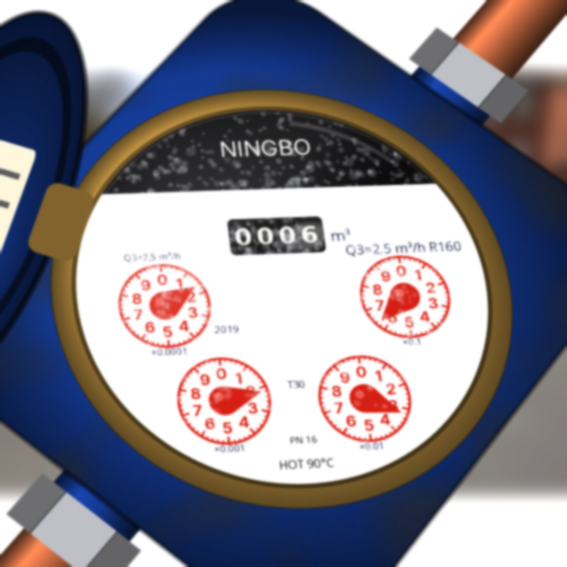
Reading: **6.6321** m³
